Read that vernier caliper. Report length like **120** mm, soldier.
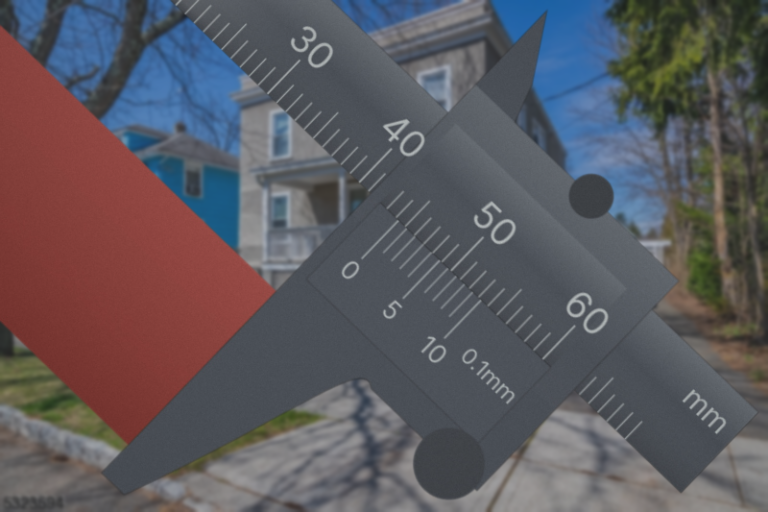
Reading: **44.3** mm
